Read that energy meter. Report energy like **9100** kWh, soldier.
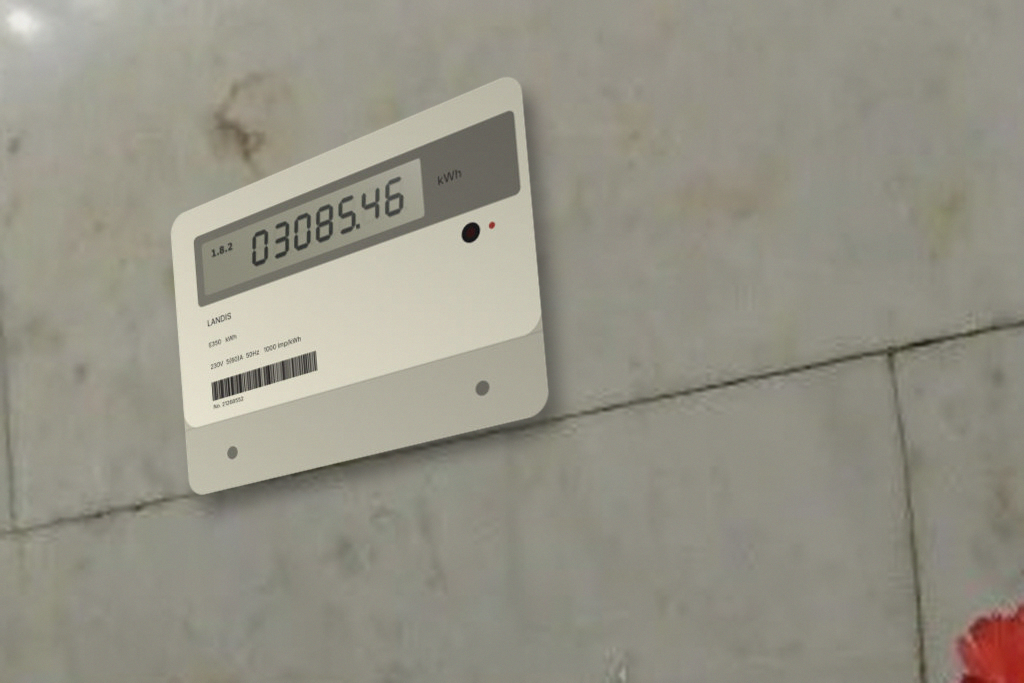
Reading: **3085.46** kWh
